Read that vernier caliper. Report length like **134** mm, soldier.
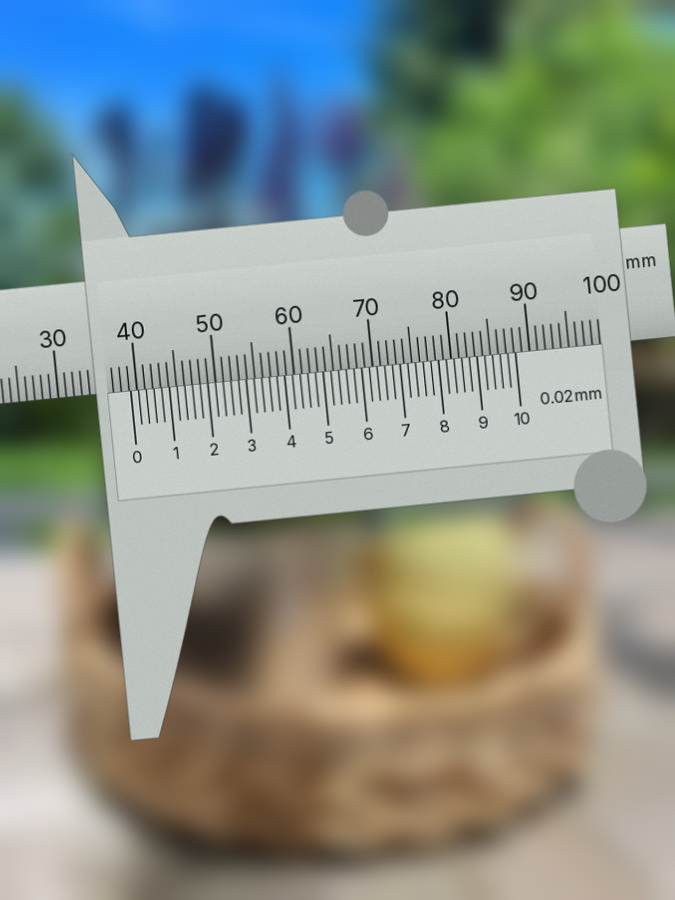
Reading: **39.2** mm
